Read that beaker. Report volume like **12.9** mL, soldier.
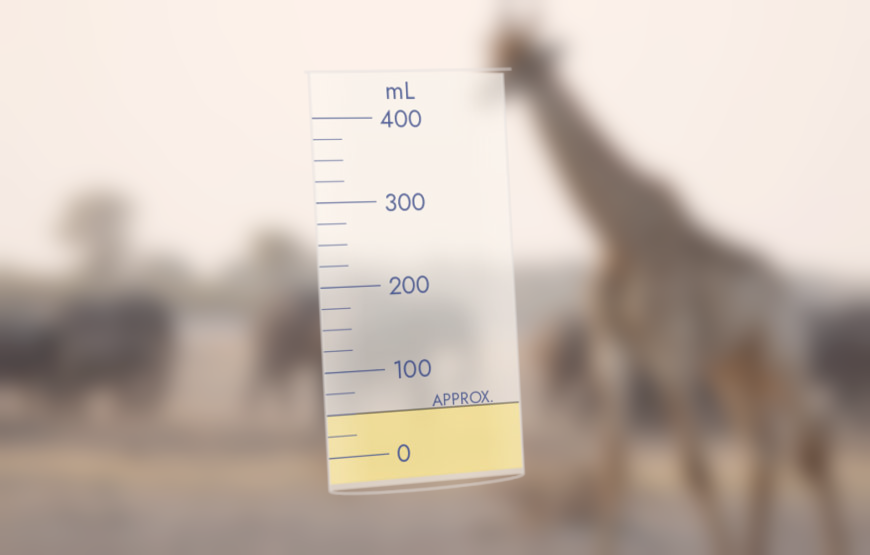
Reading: **50** mL
